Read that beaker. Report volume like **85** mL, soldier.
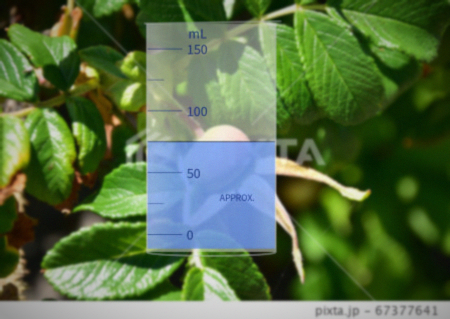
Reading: **75** mL
